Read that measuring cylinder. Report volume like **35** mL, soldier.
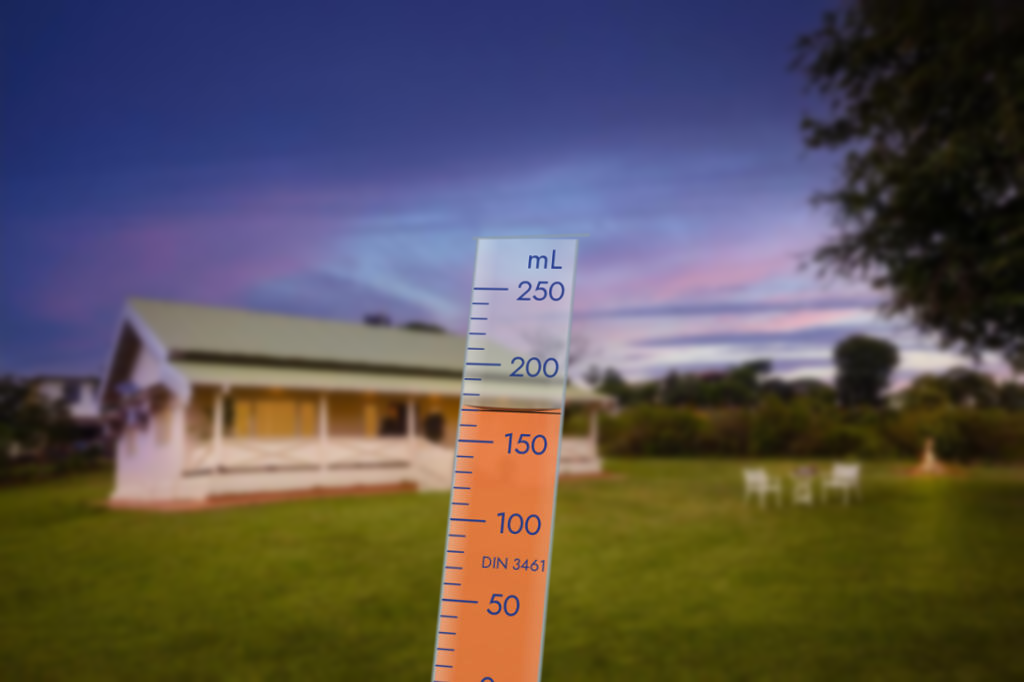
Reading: **170** mL
